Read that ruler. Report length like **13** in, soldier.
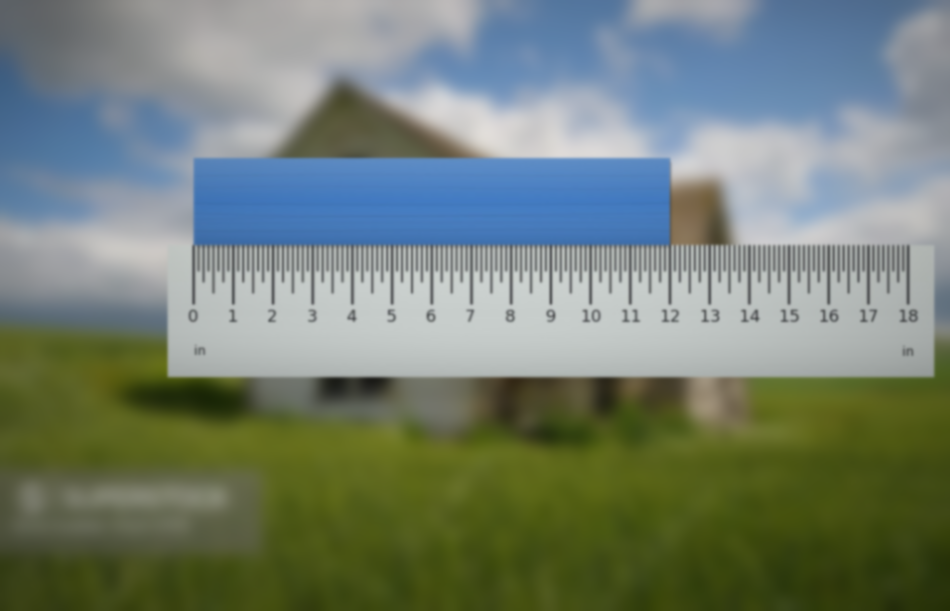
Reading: **12** in
